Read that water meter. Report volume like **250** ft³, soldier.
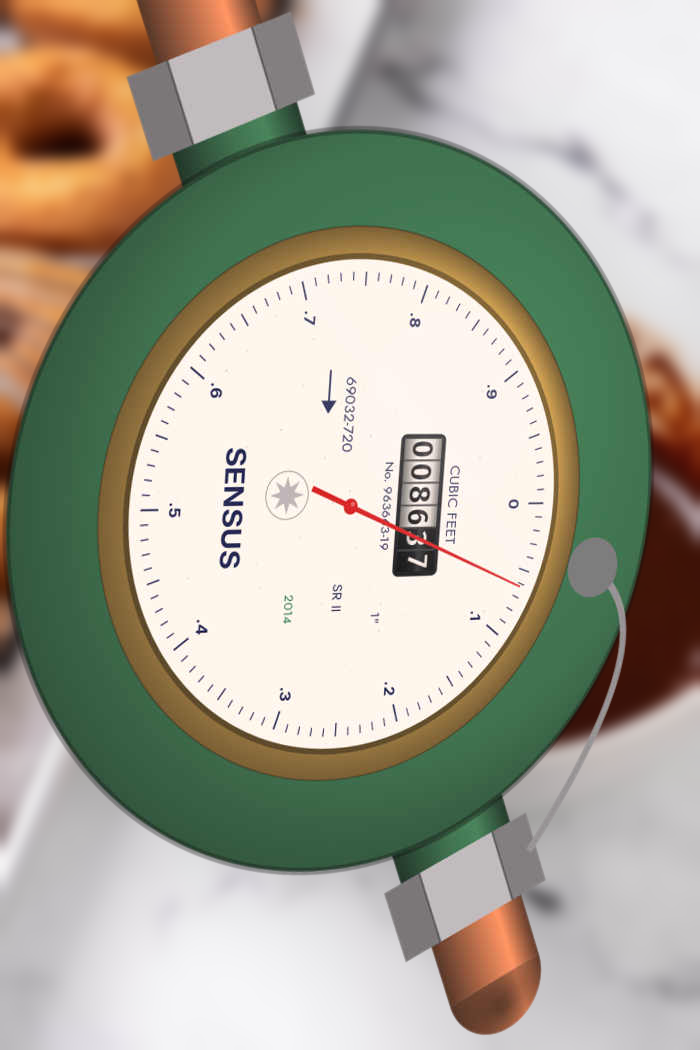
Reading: **8637.06** ft³
